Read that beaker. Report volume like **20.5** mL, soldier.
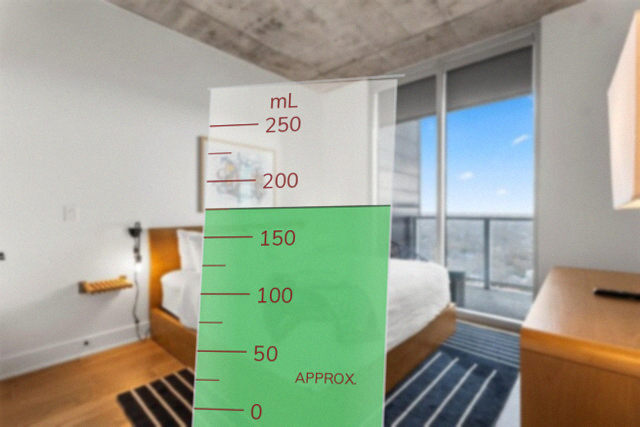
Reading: **175** mL
